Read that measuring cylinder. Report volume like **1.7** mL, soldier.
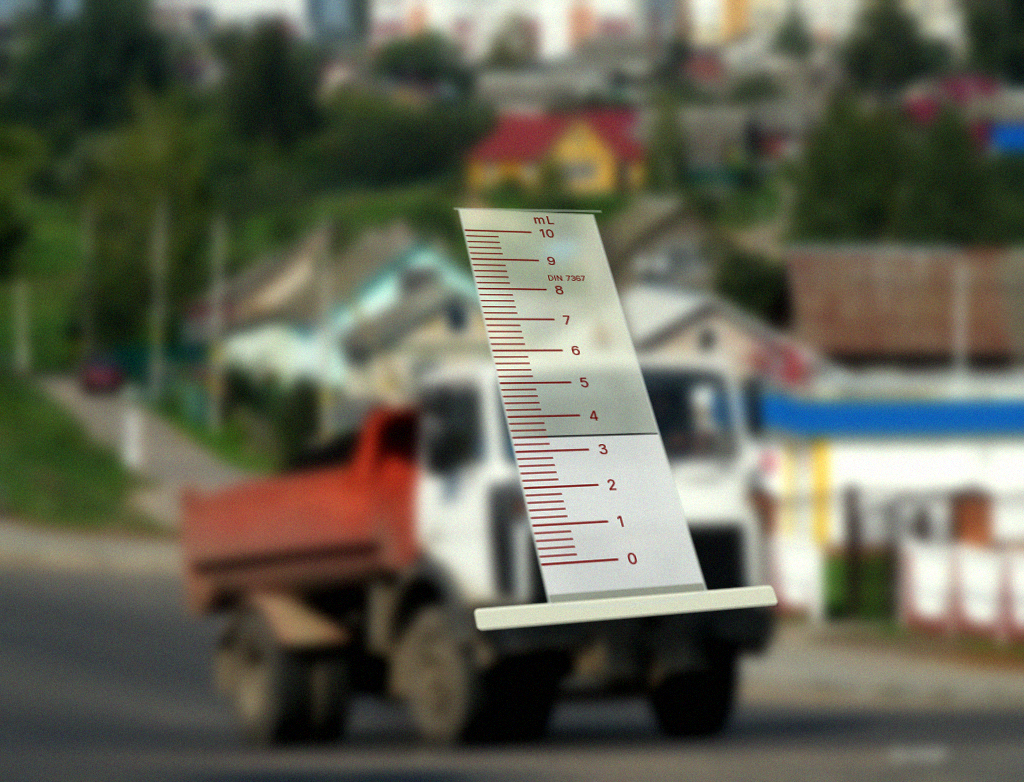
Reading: **3.4** mL
